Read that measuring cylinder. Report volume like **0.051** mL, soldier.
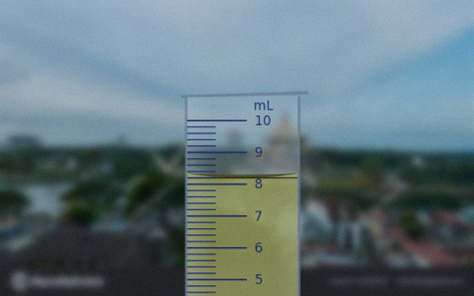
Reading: **8.2** mL
